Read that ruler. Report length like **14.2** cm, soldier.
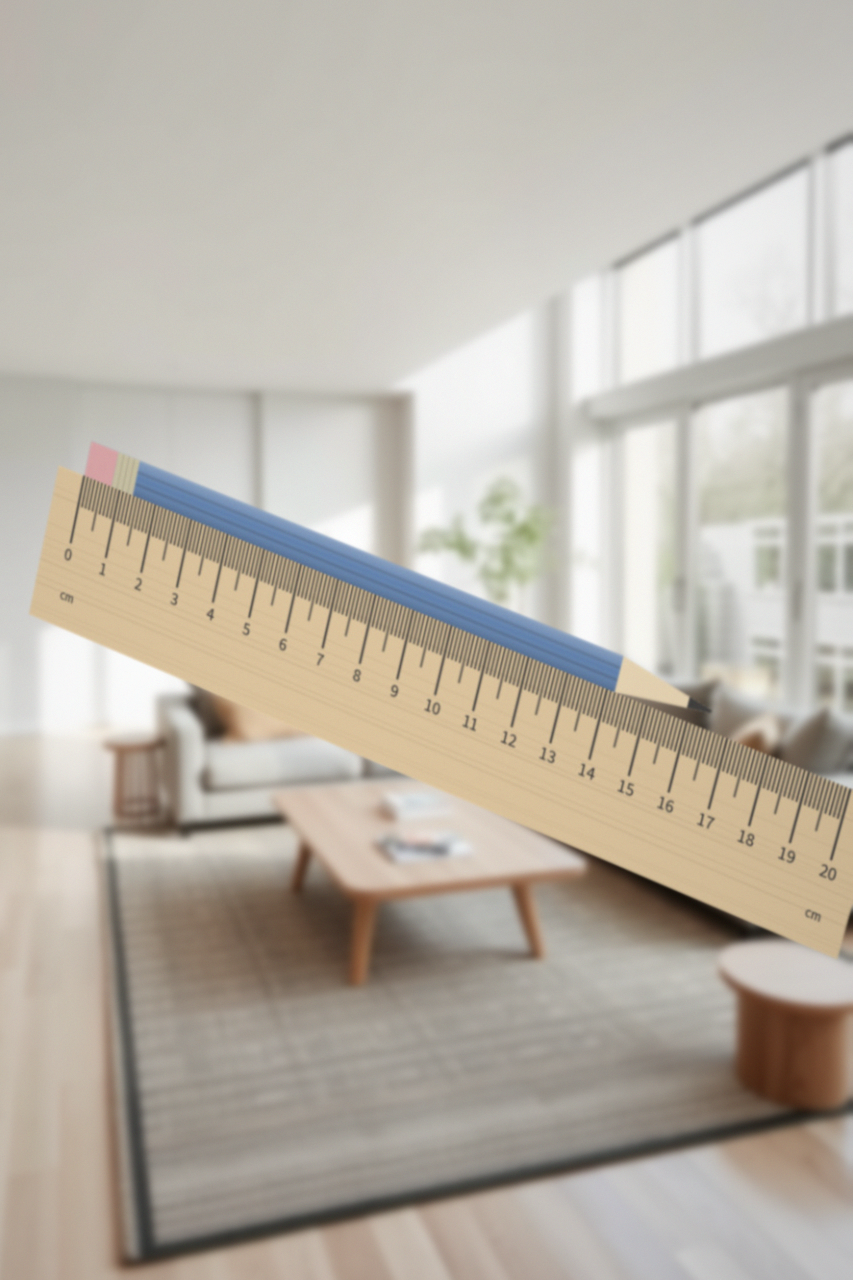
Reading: **16.5** cm
